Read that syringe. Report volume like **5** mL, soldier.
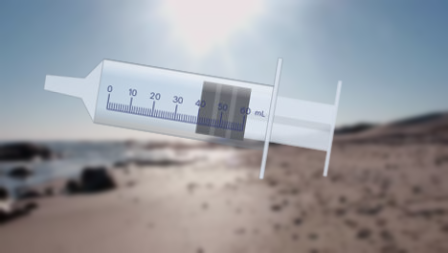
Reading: **40** mL
